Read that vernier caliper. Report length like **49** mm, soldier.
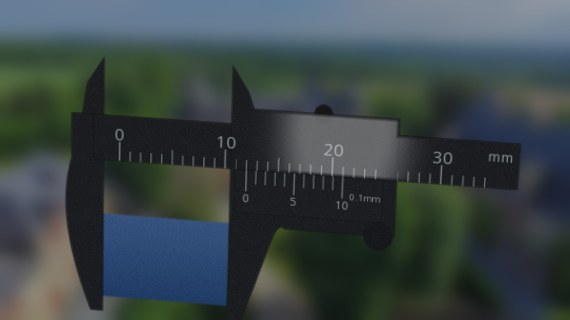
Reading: **12.0** mm
